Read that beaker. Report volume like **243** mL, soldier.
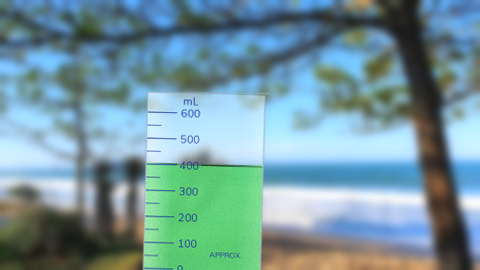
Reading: **400** mL
